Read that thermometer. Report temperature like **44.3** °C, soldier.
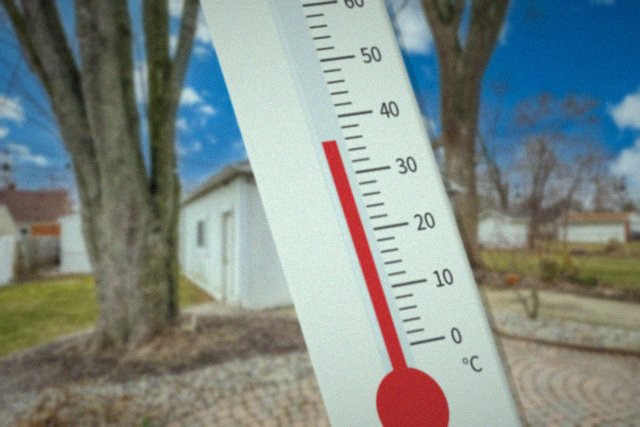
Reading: **36** °C
